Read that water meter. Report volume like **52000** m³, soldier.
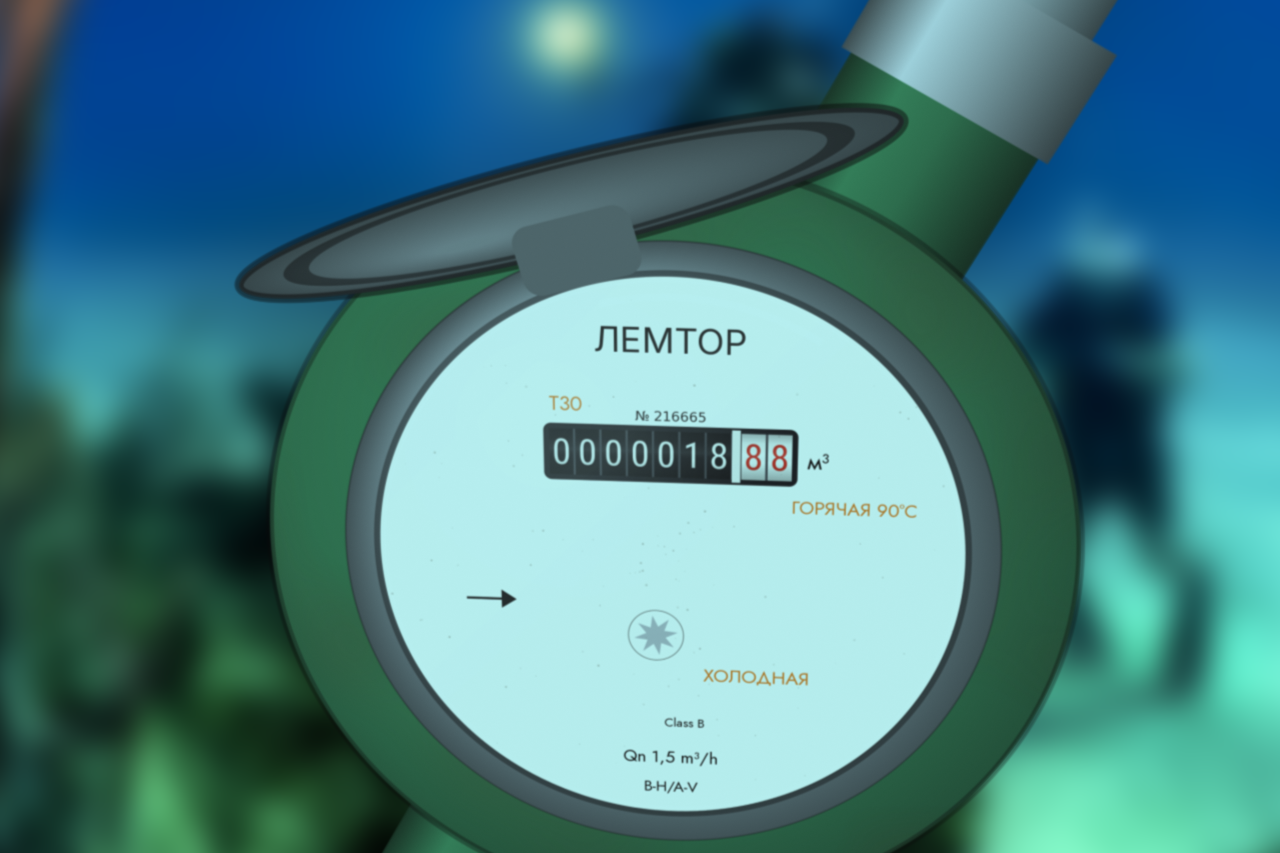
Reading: **18.88** m³
